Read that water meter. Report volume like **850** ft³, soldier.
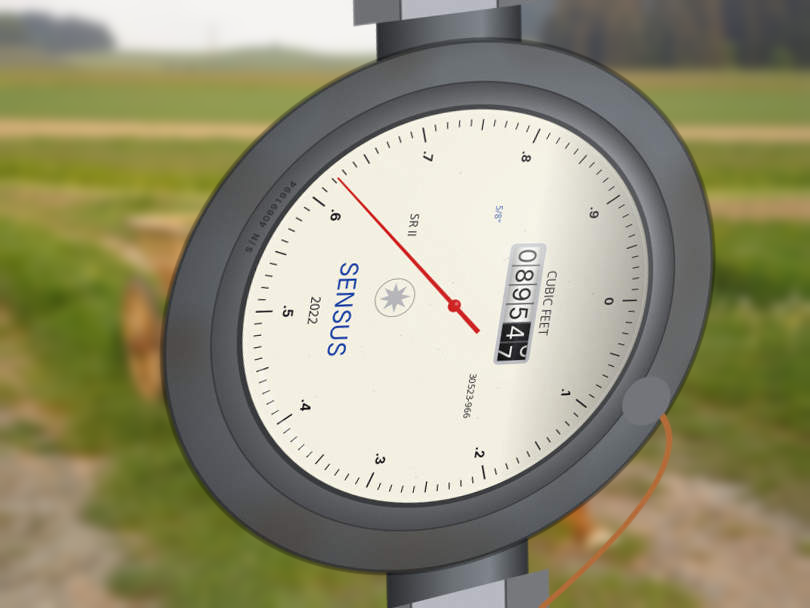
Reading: **89546.62** ft³
